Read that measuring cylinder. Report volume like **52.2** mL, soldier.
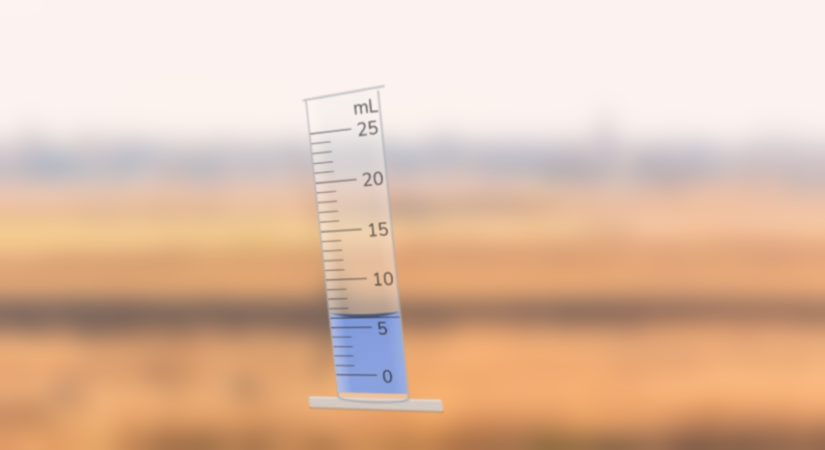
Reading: **6** mL
